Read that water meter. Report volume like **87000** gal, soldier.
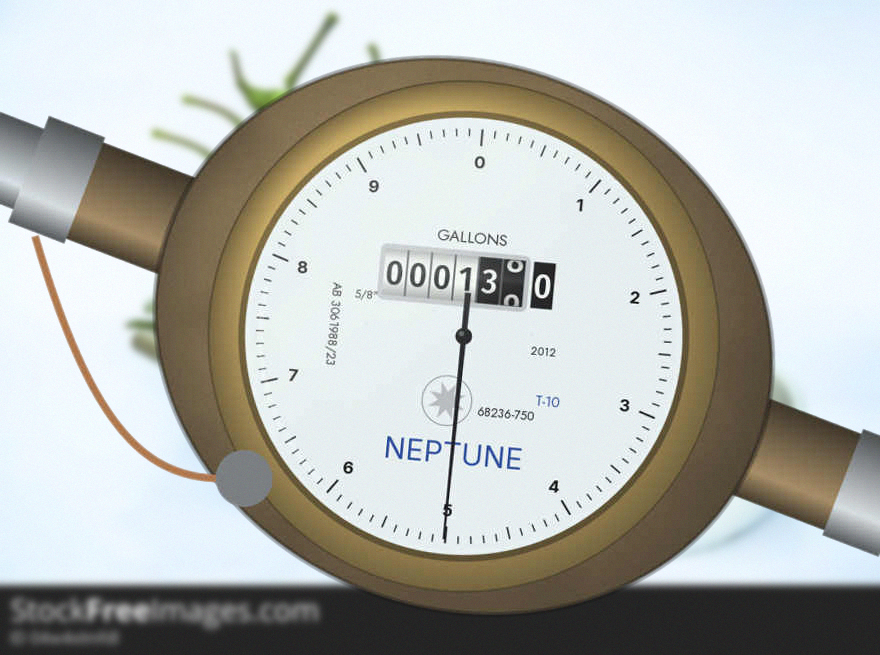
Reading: **1385.0** gal
